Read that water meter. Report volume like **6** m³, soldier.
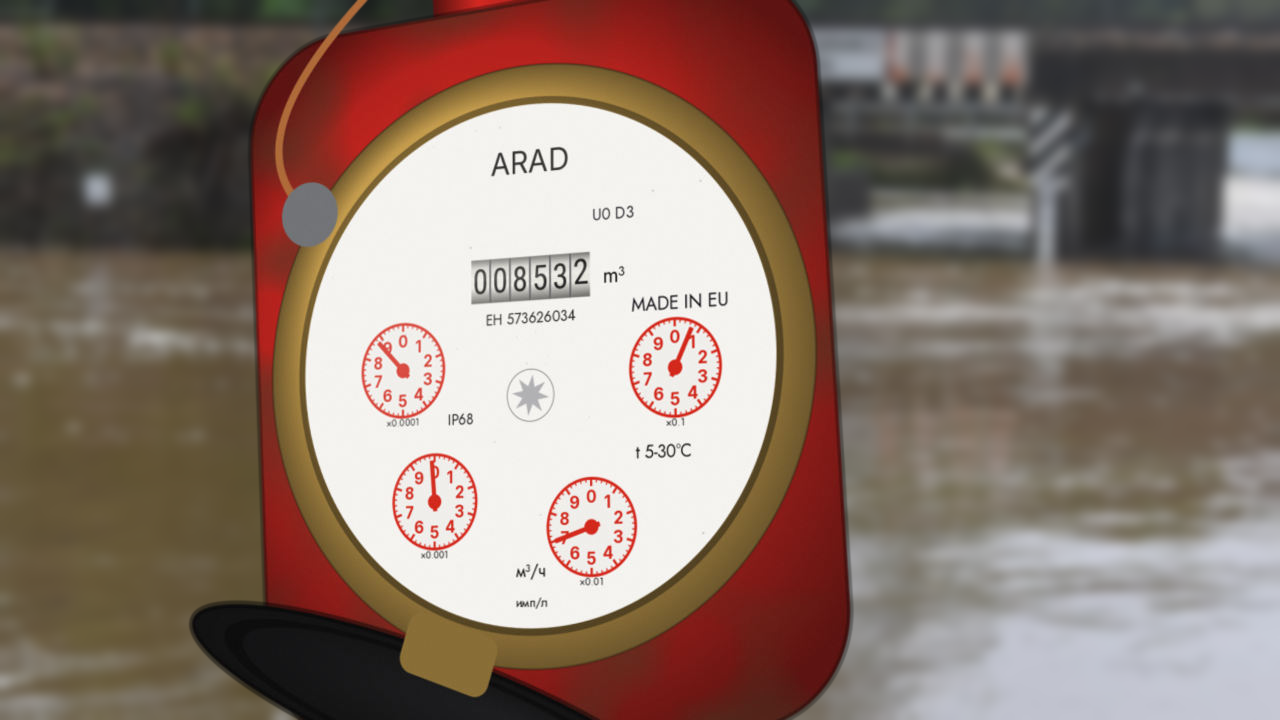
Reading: **8532.0698** m³
